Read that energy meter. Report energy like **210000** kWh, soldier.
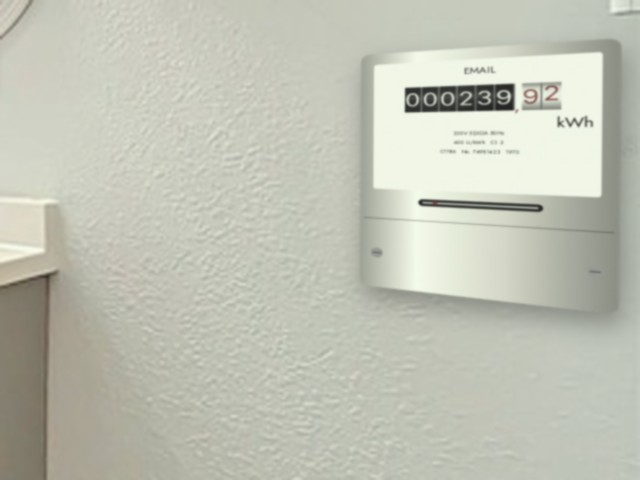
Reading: **239.92** kWh
